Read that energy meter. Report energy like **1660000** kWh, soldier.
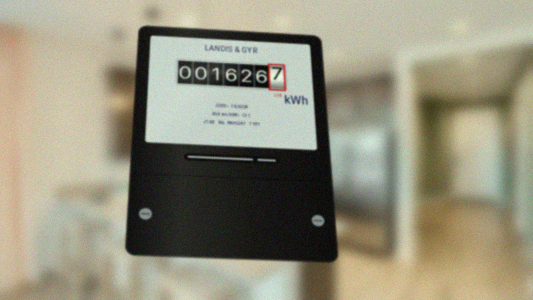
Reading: **1626.7** kWh
